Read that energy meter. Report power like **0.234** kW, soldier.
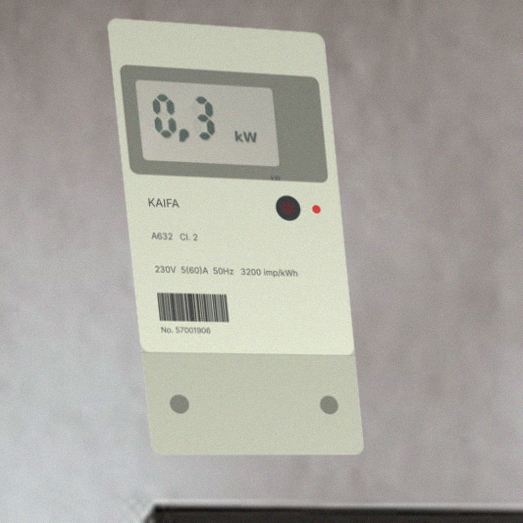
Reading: **0.3** kW
